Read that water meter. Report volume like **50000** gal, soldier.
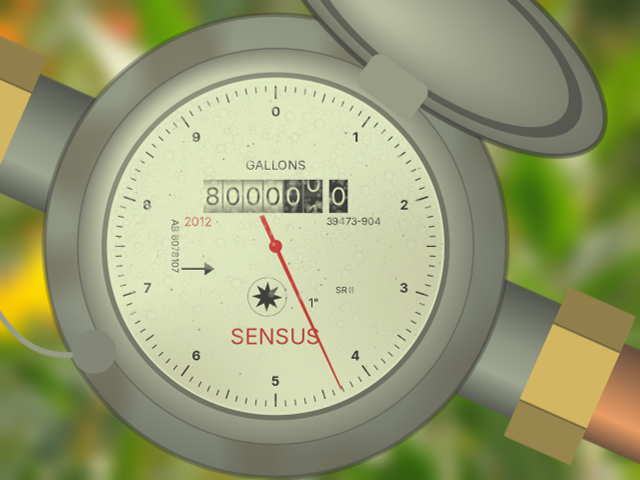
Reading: **8000004.3** gal
